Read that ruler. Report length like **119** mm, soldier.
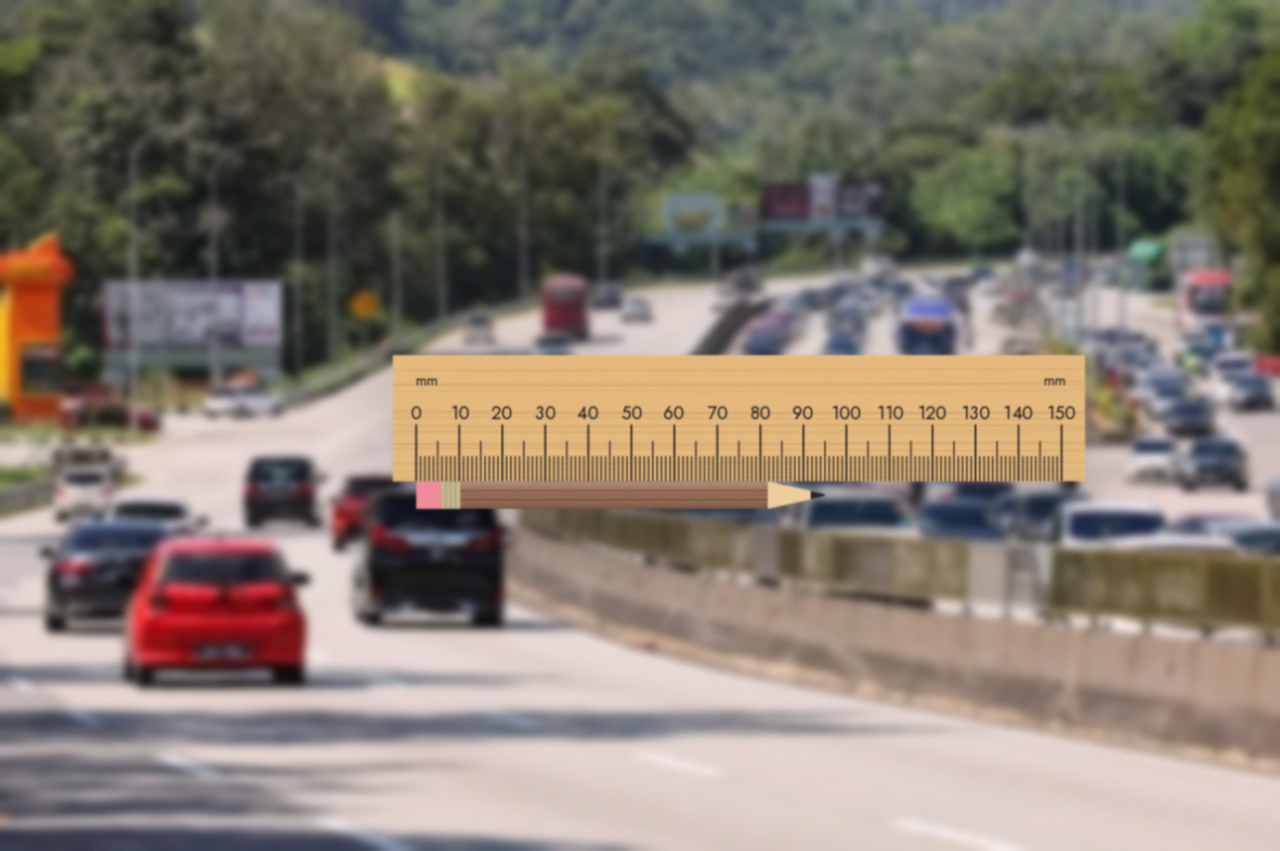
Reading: **95** mm
